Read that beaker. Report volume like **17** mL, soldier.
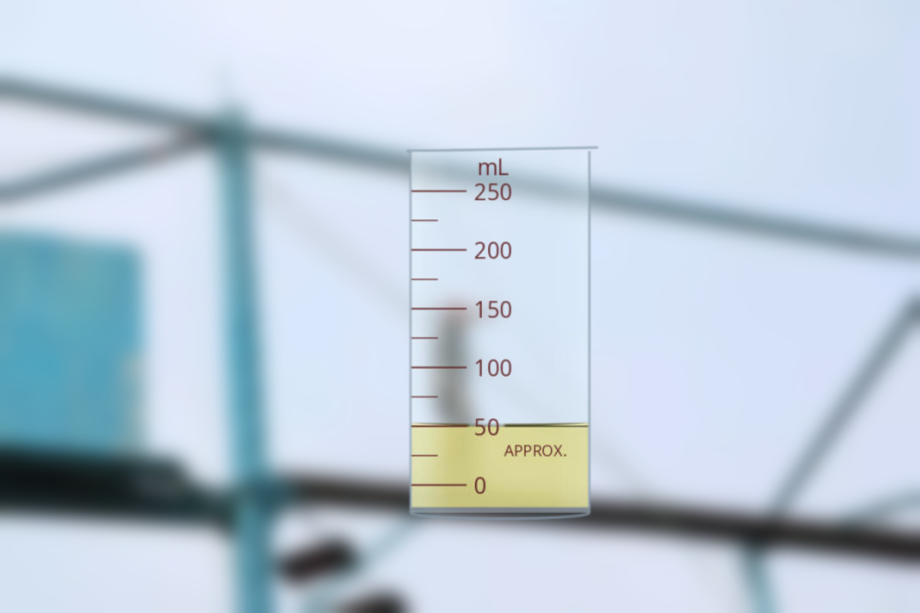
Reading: **50** mL
